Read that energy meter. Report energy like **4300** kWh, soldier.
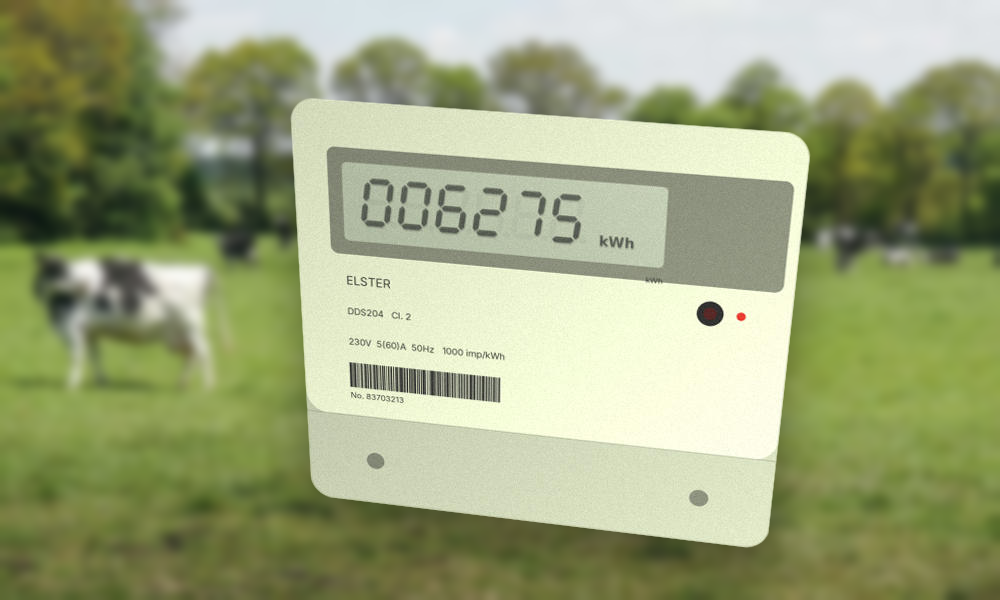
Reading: **6275** kWh
